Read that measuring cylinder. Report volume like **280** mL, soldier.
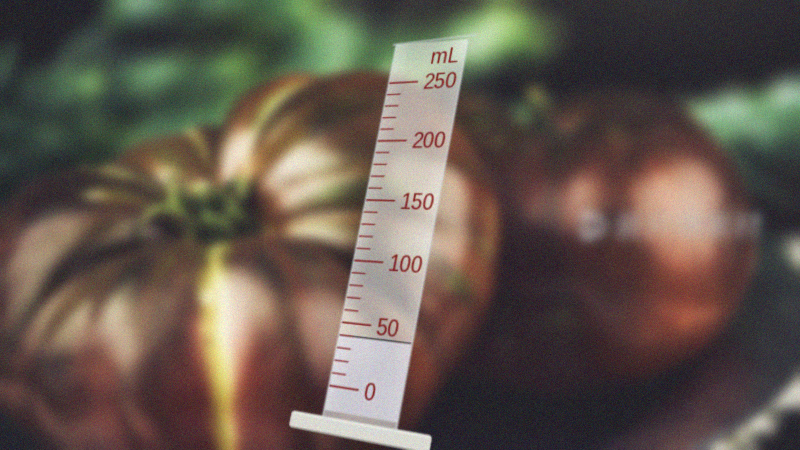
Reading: **40** mL
